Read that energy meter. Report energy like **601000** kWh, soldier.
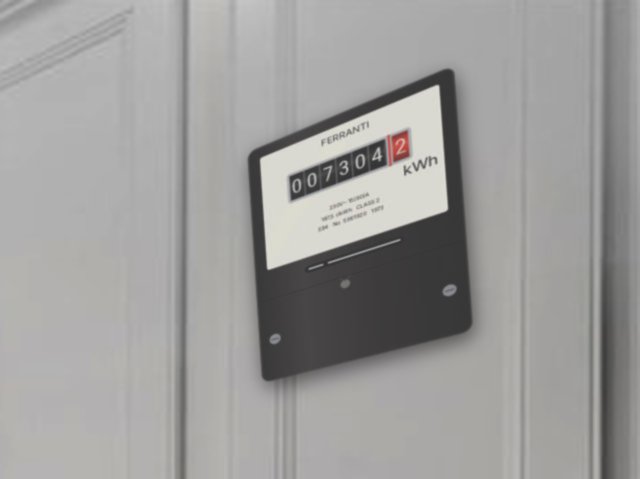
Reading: **7304.2** kWh
